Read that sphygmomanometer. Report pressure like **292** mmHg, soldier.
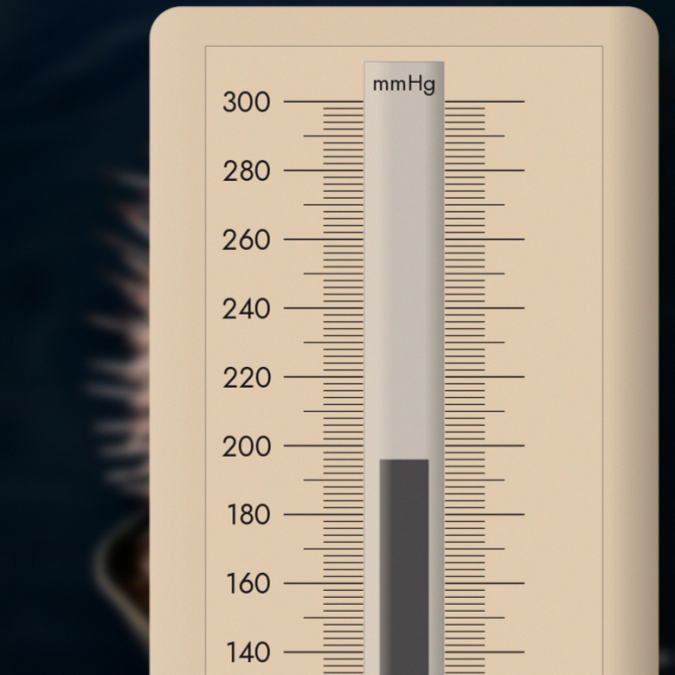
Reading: **196** mmHg
